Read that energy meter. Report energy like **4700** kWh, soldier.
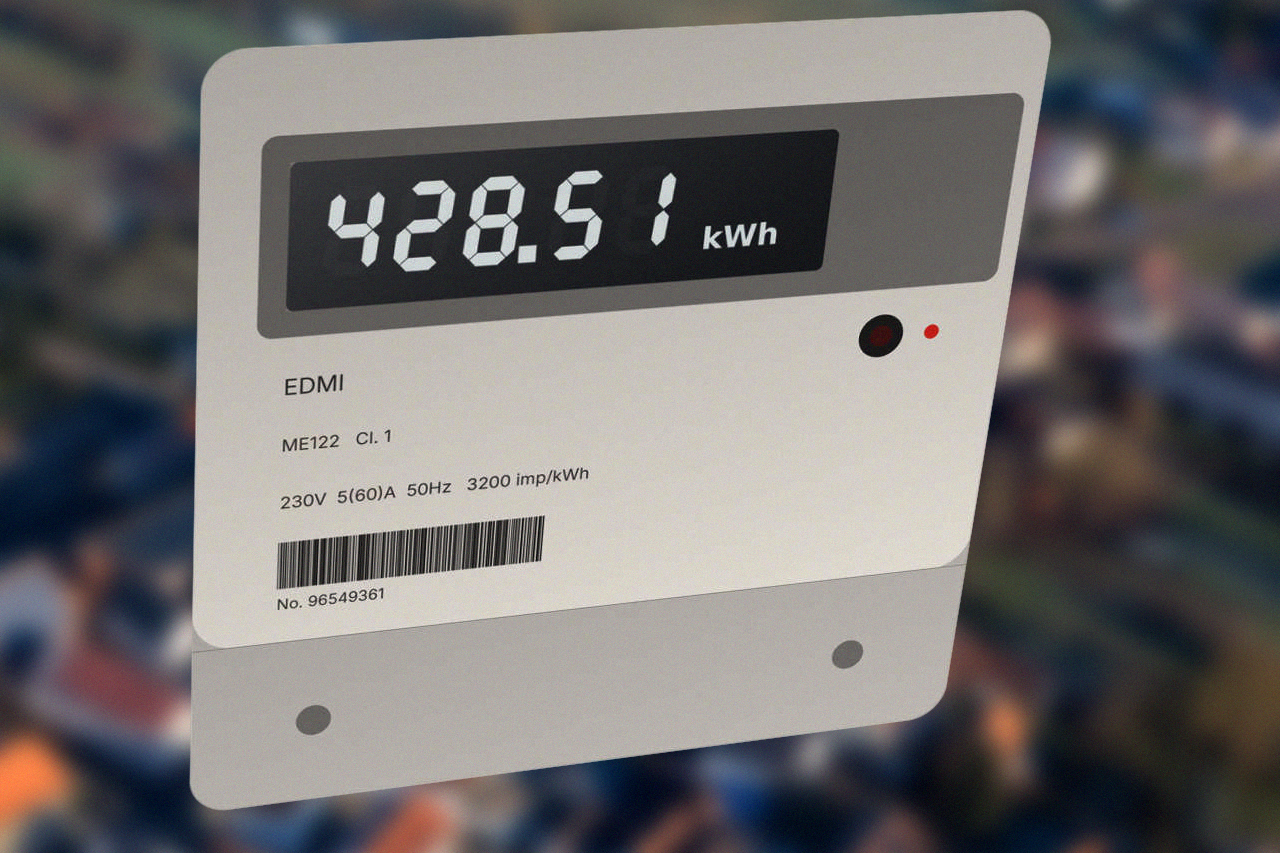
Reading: **428.51** kWh
